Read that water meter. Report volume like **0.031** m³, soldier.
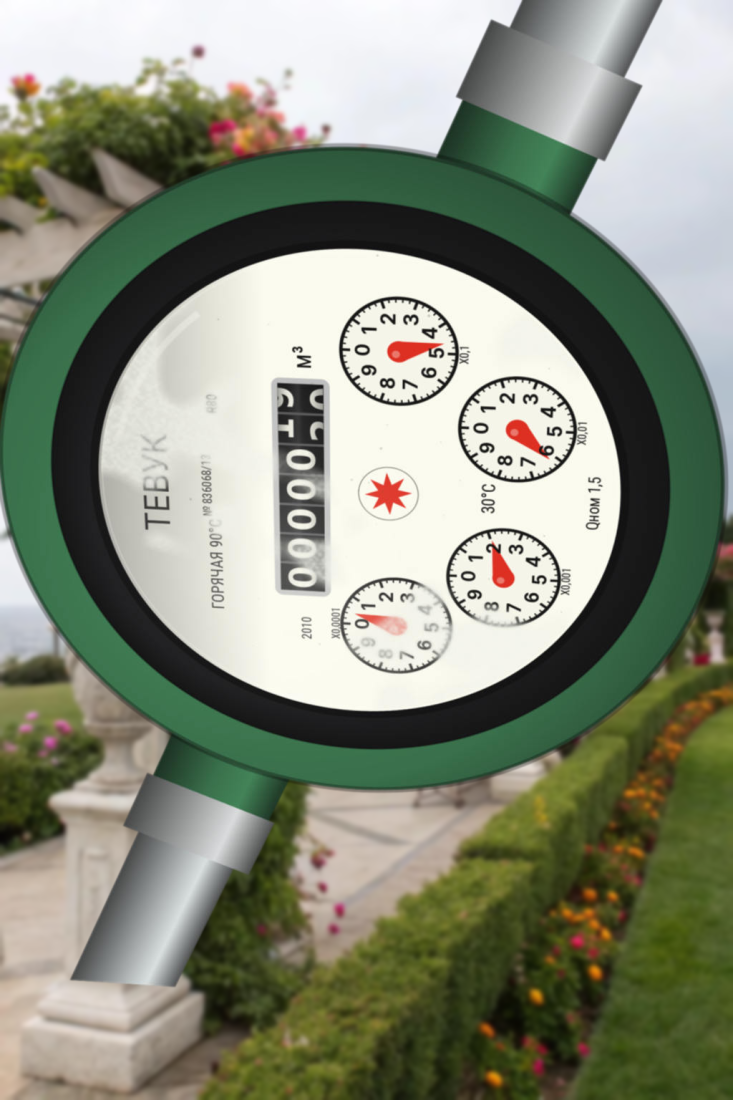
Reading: **19.4620** m³
